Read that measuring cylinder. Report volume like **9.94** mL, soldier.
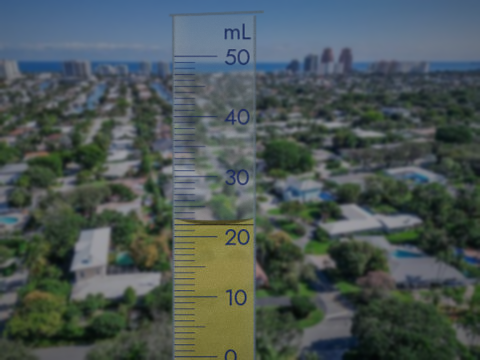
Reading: **22** mL
